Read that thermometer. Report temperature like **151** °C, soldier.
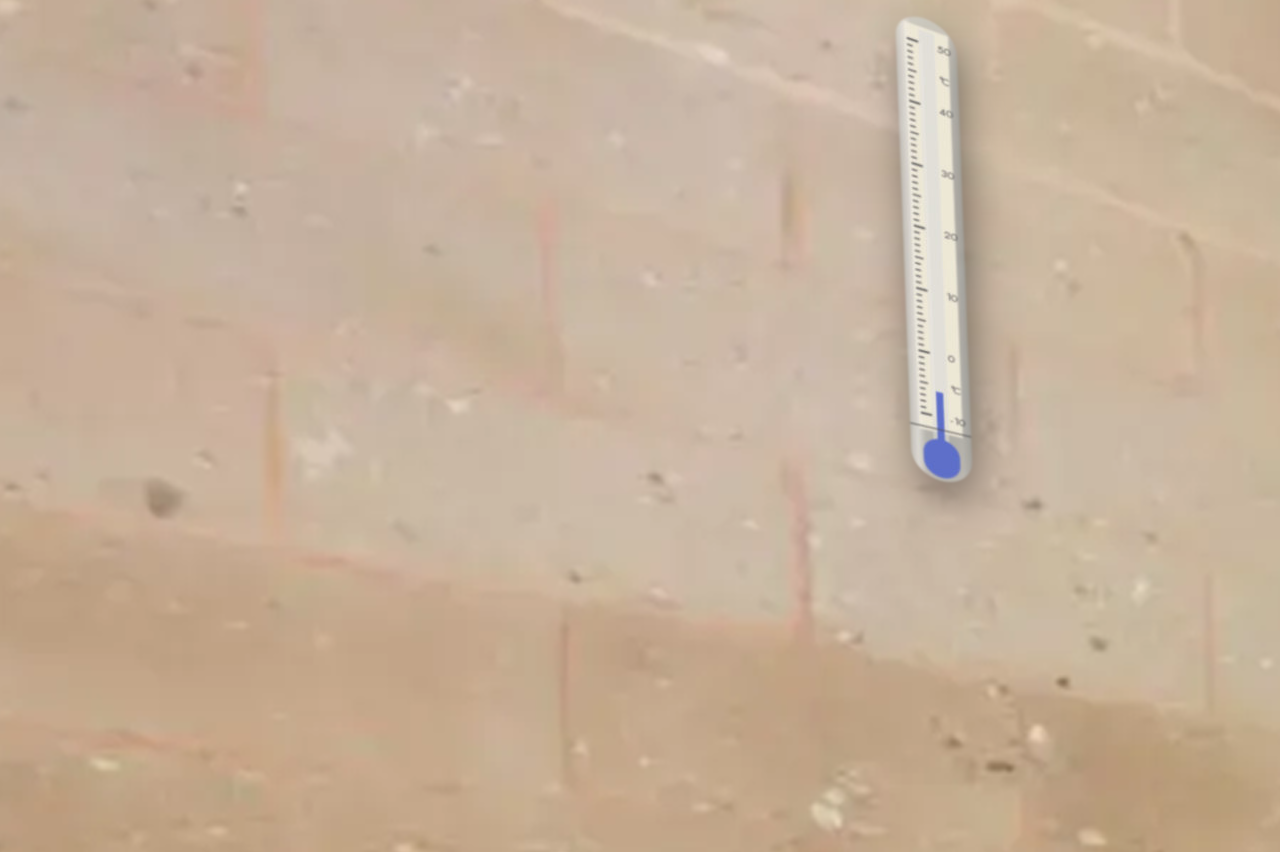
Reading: **-6** °C
